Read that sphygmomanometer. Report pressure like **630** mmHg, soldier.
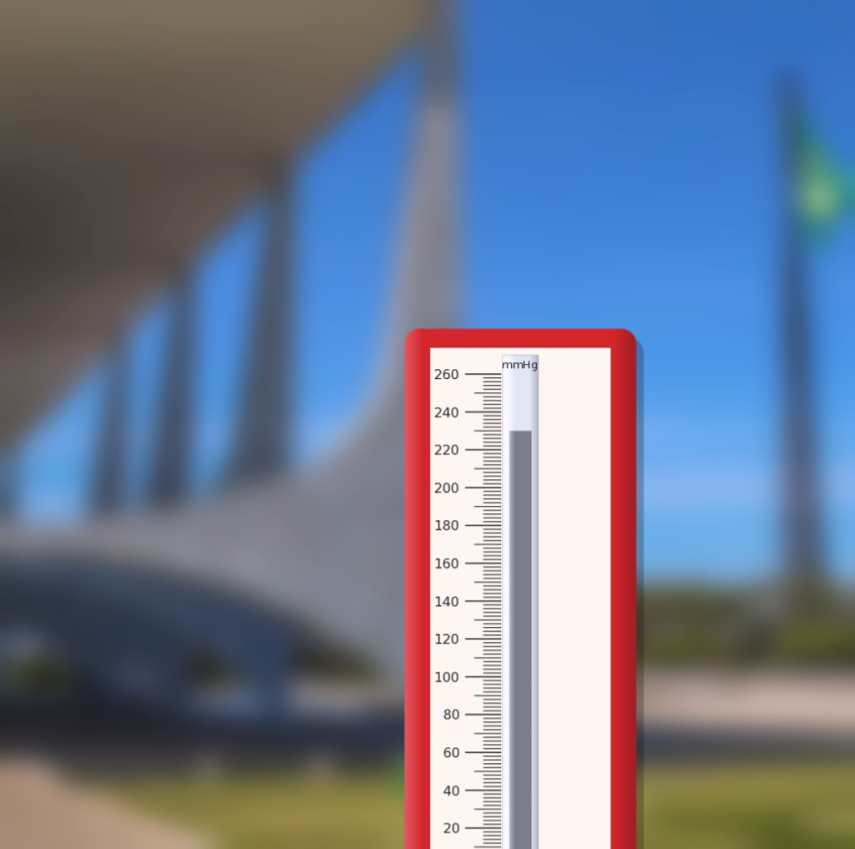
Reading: **230** mmHg
